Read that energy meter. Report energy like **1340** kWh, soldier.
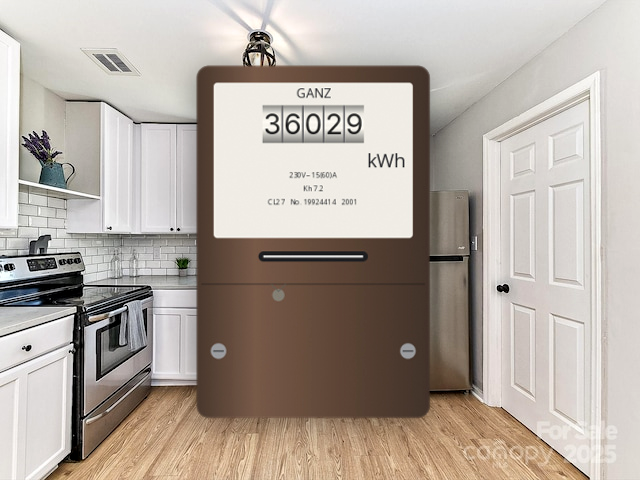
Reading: **36029** kWh
